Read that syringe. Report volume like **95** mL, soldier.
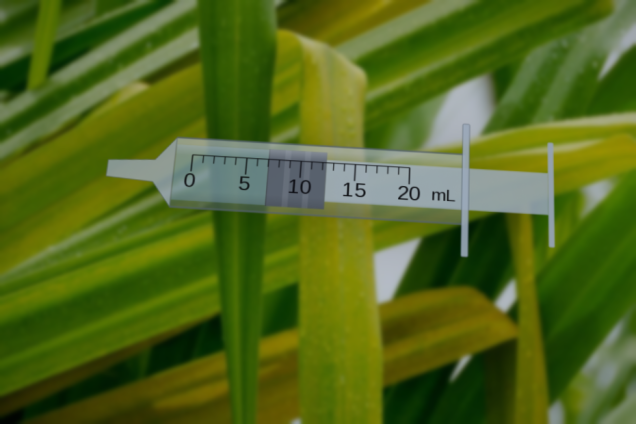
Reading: **7** mL
